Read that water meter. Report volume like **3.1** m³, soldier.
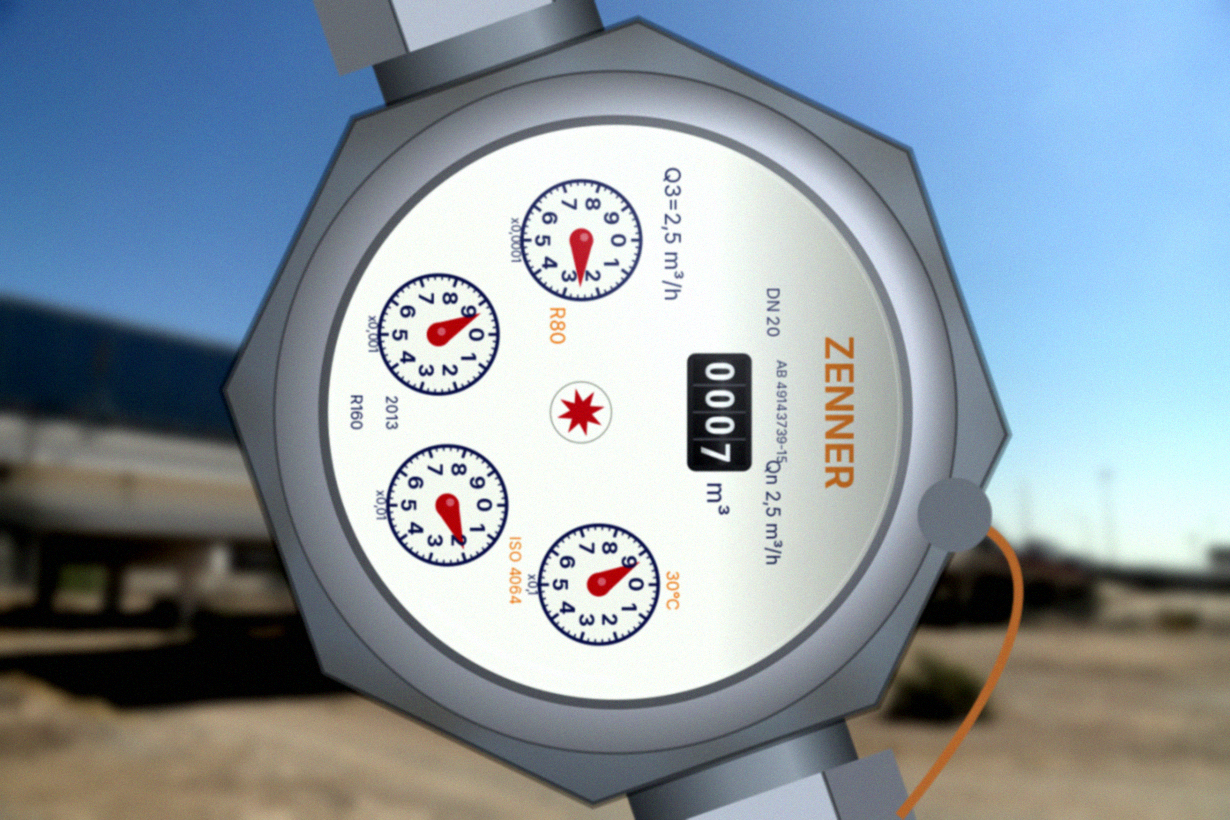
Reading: **6.9192** m³
